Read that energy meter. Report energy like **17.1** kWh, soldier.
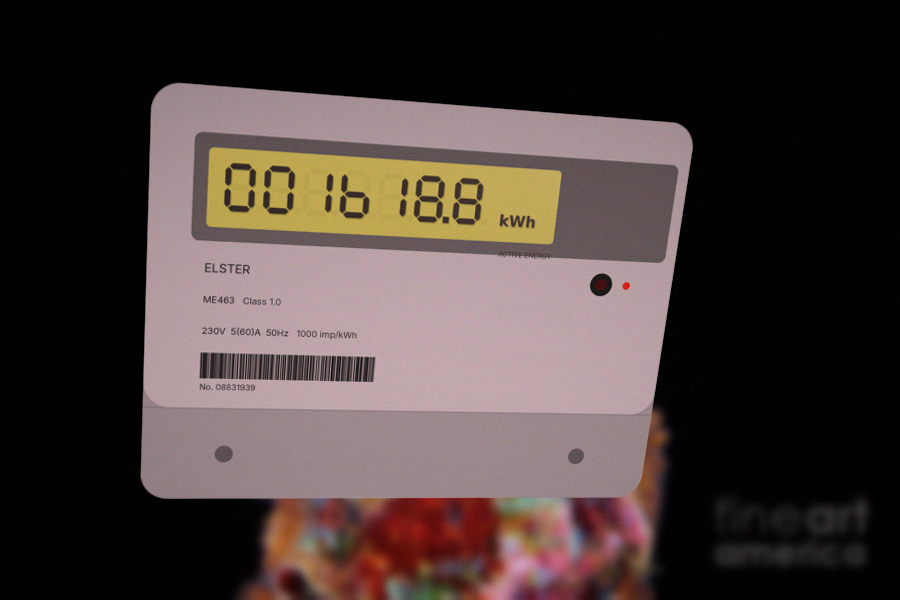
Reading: **1618.8** kWh
